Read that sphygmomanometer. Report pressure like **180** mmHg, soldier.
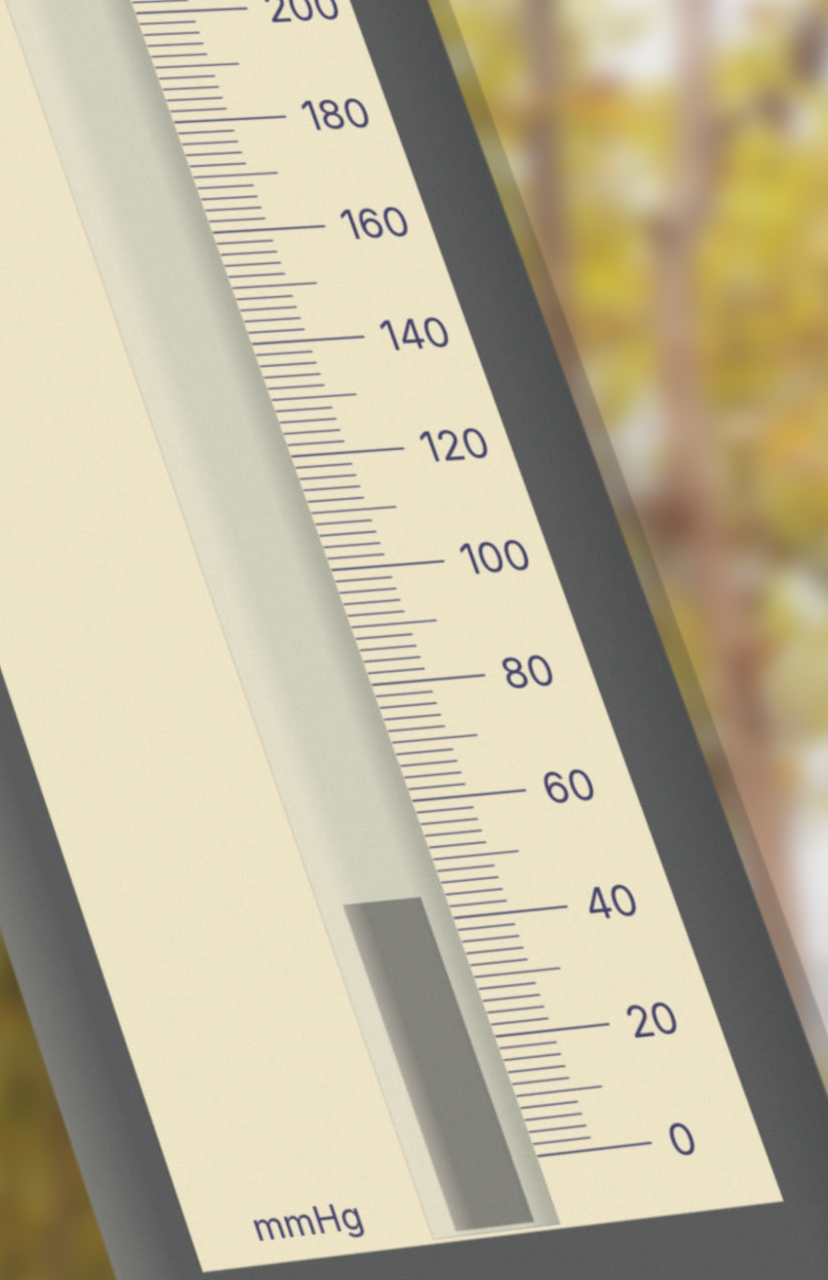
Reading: **44** mmHg
